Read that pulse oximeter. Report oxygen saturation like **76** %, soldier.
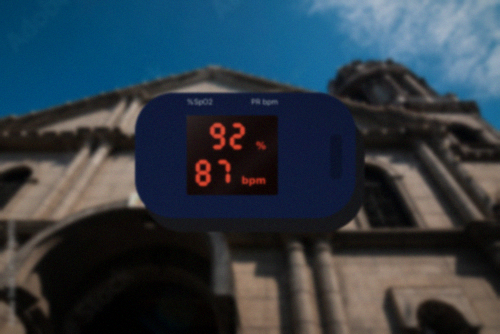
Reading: **92** %
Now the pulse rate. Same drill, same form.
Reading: **87** bpm
